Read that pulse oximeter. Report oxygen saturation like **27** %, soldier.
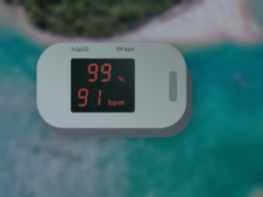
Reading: **99** %
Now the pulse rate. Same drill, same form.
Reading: **91** bpm
